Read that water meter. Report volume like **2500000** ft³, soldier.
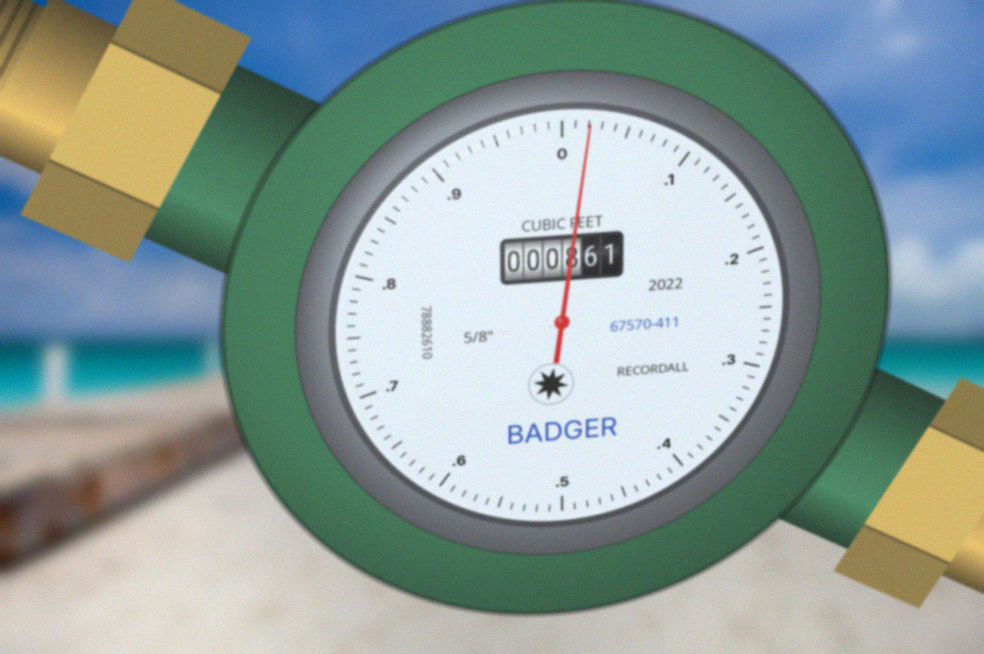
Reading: **861.02** ft³
